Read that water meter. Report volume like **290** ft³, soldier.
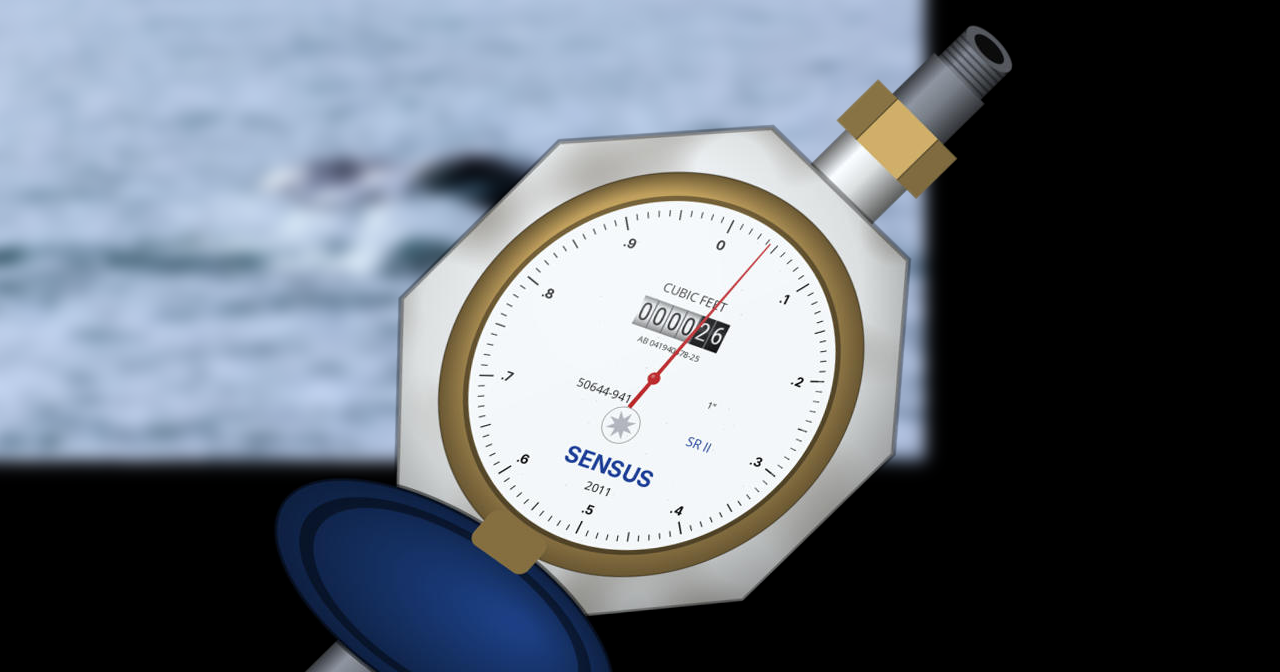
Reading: **26.04** ft³
